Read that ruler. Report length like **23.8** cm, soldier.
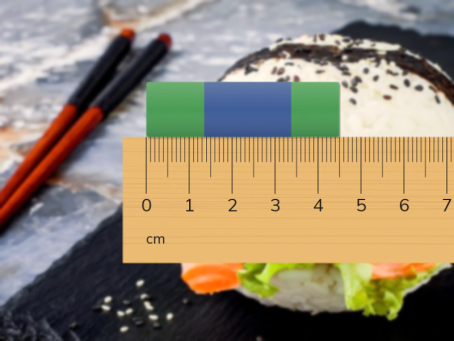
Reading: **4.5** cm
